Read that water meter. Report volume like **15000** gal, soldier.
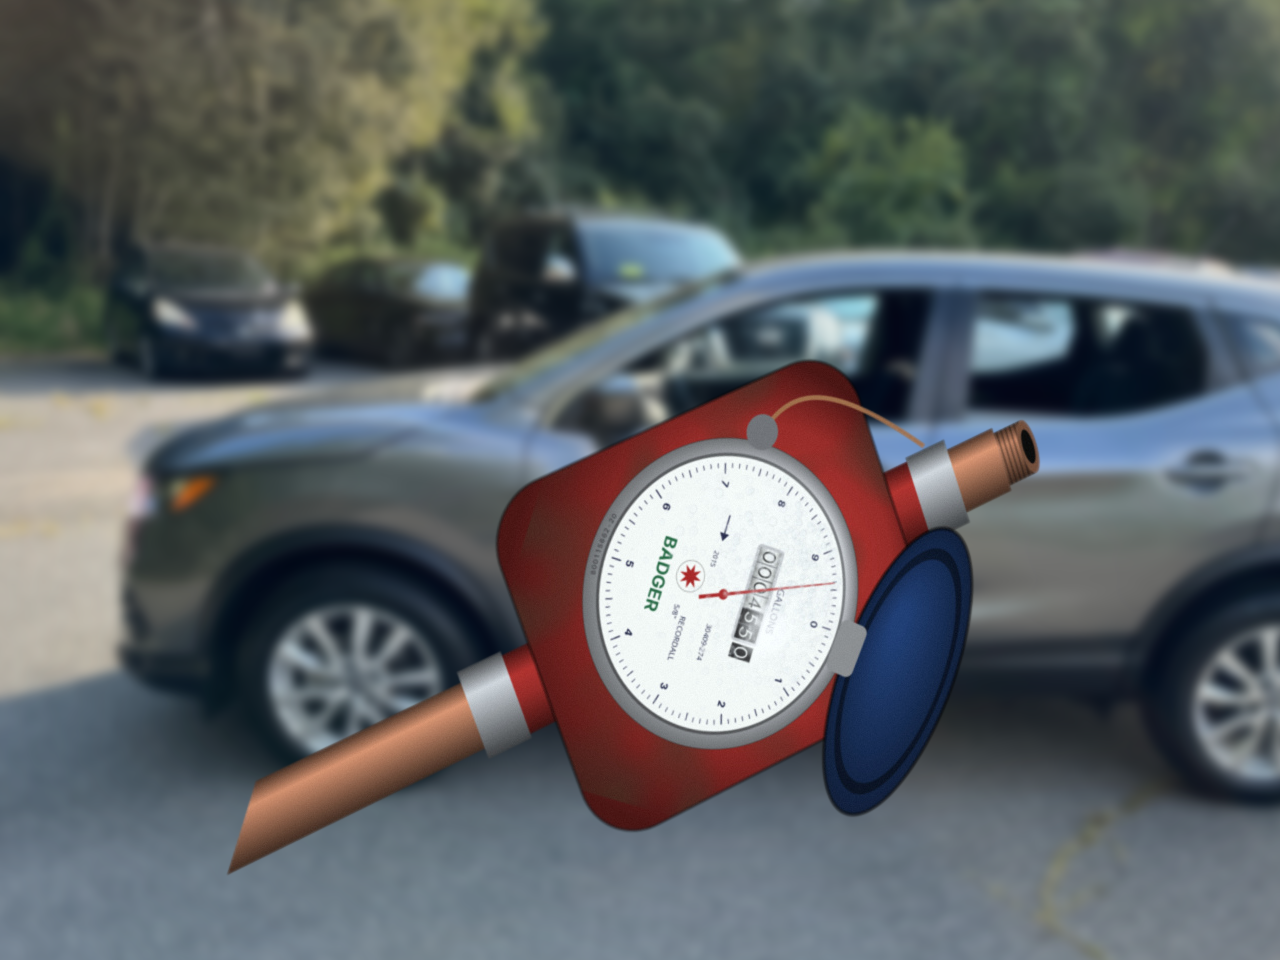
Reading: **4549.4** gal
